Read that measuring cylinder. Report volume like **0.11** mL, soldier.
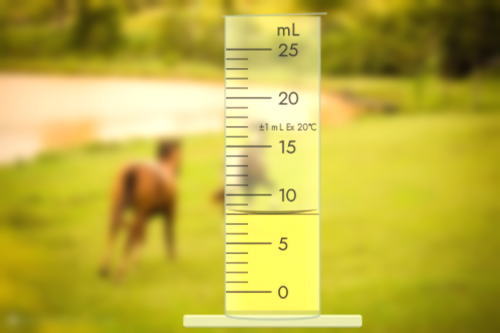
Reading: **8** mL
